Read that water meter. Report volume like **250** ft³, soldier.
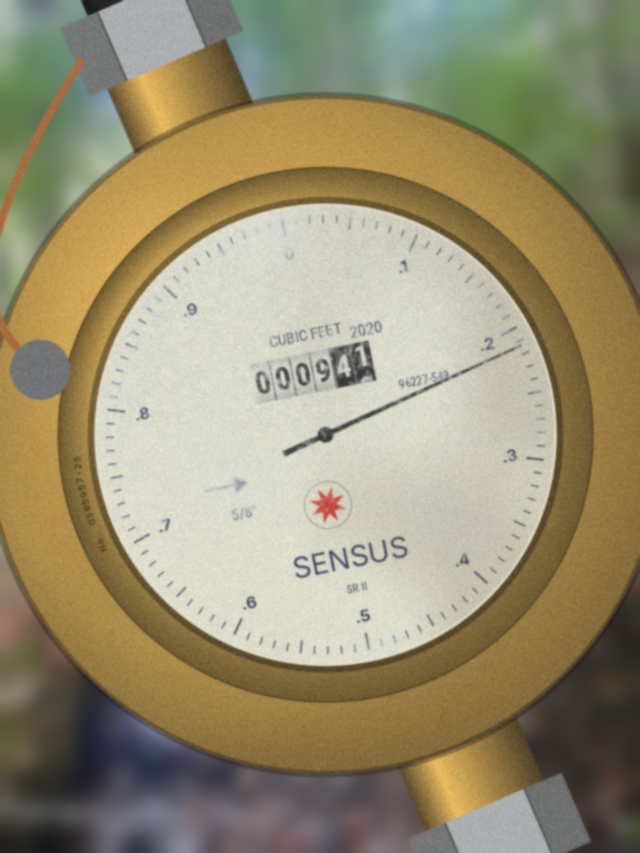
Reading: **941.21** ft³
